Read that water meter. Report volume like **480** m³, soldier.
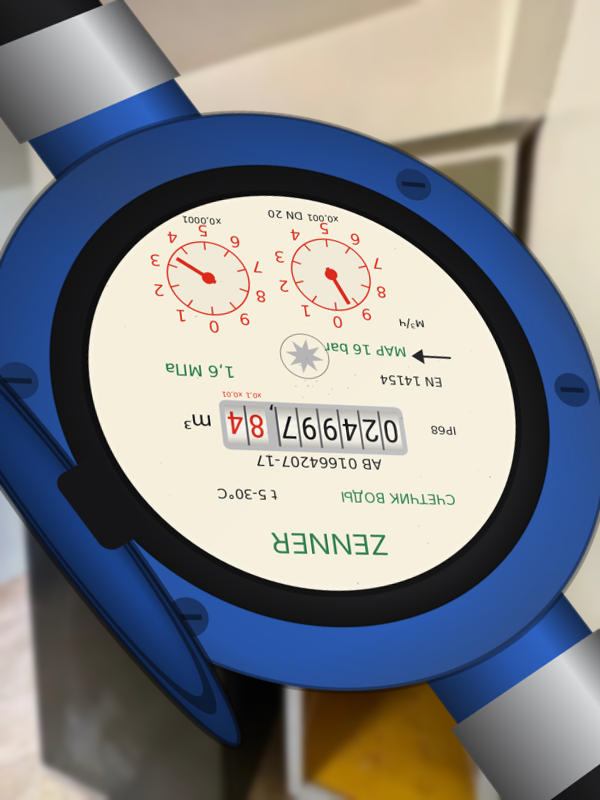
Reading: **24997.8393** m³
